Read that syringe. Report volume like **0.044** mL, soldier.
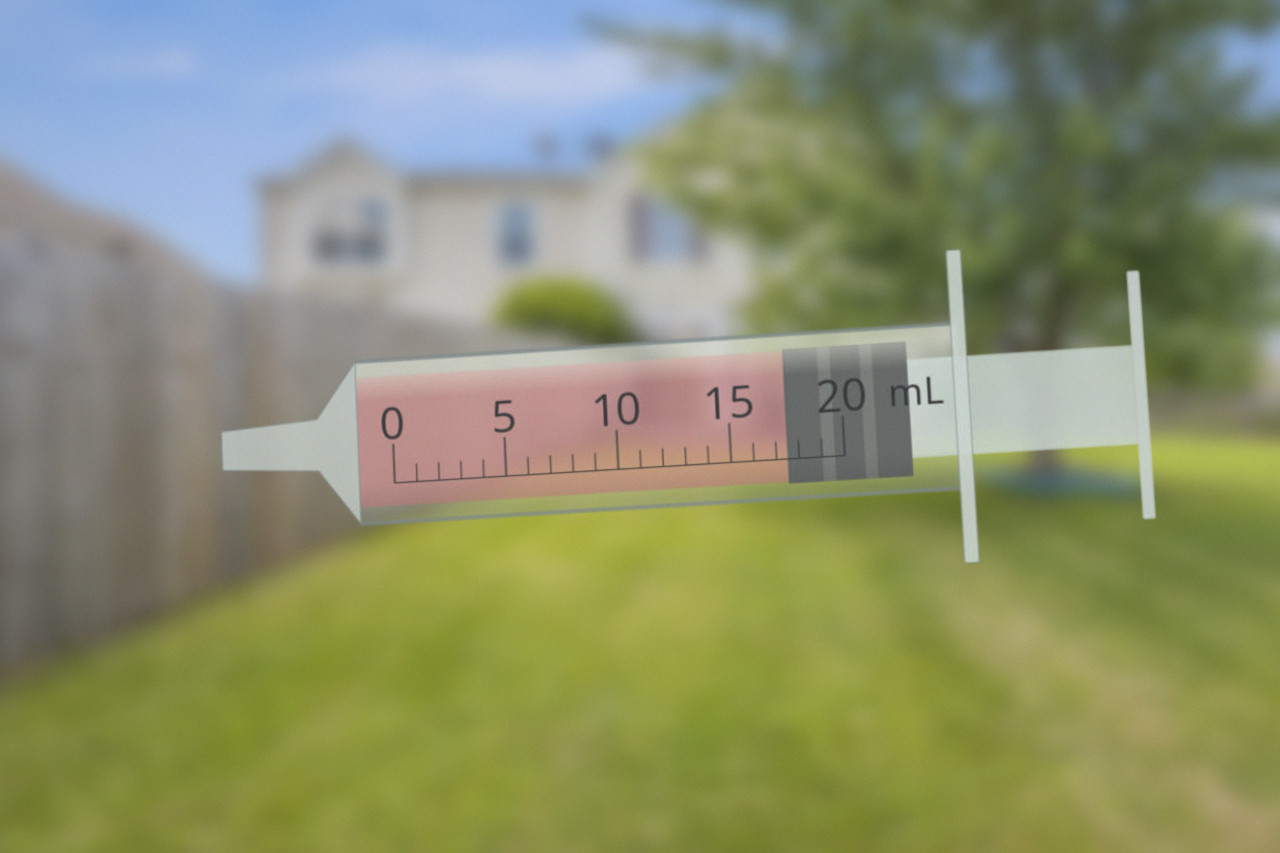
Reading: **17.5** mL
